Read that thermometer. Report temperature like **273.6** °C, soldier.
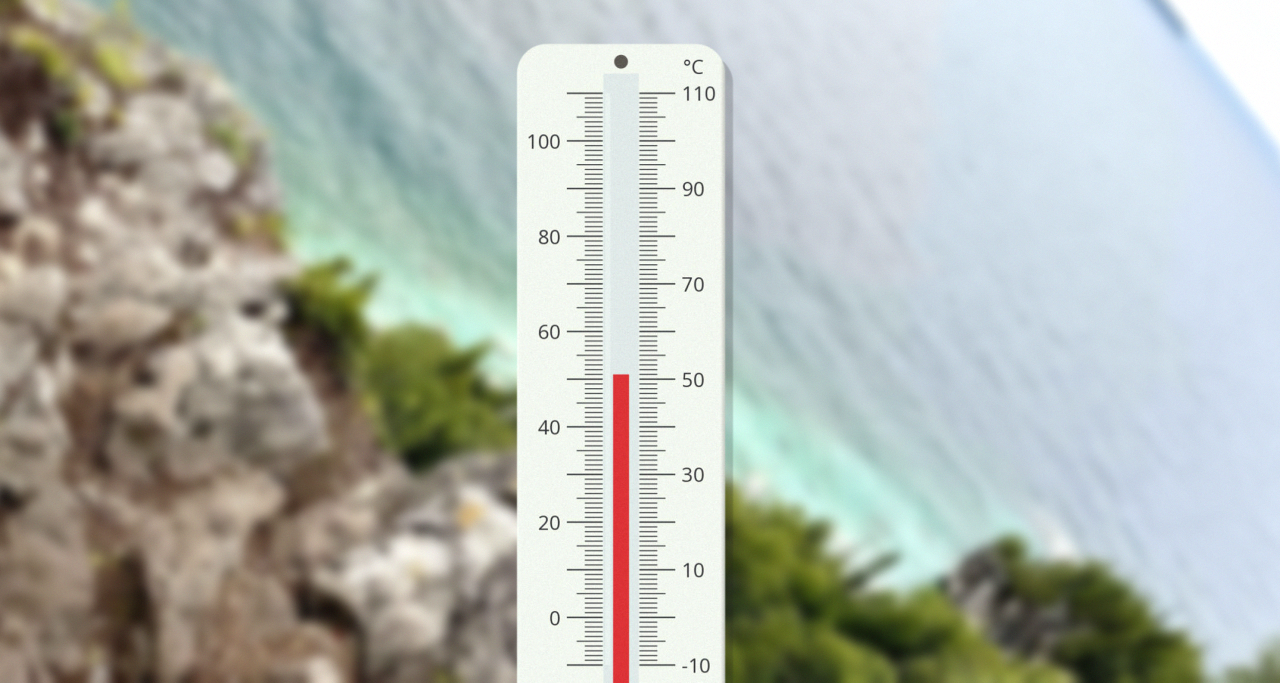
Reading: **51** °C
